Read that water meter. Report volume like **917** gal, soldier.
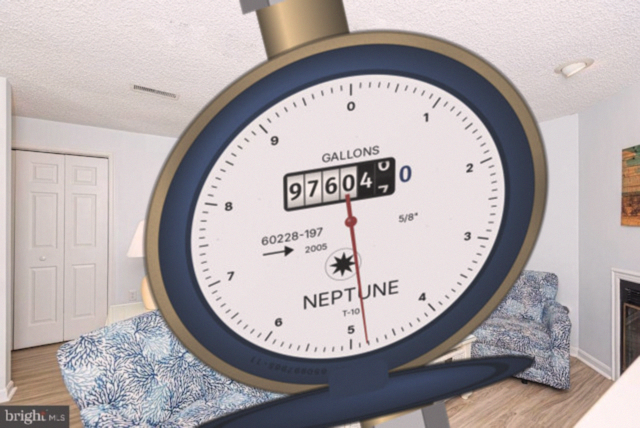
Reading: **9760464.8** gal
